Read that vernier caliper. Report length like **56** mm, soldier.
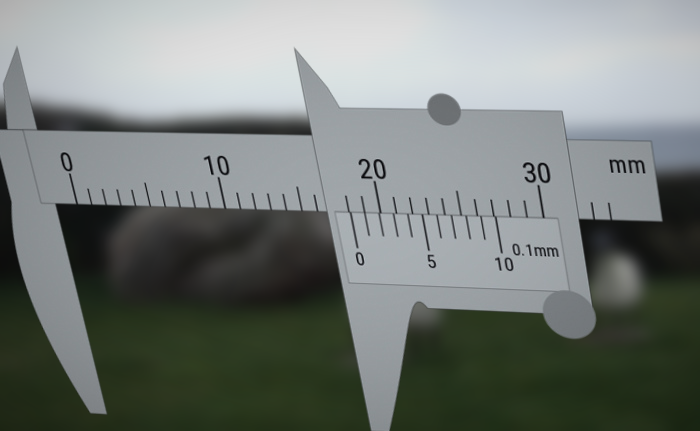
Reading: **18.1** mm
